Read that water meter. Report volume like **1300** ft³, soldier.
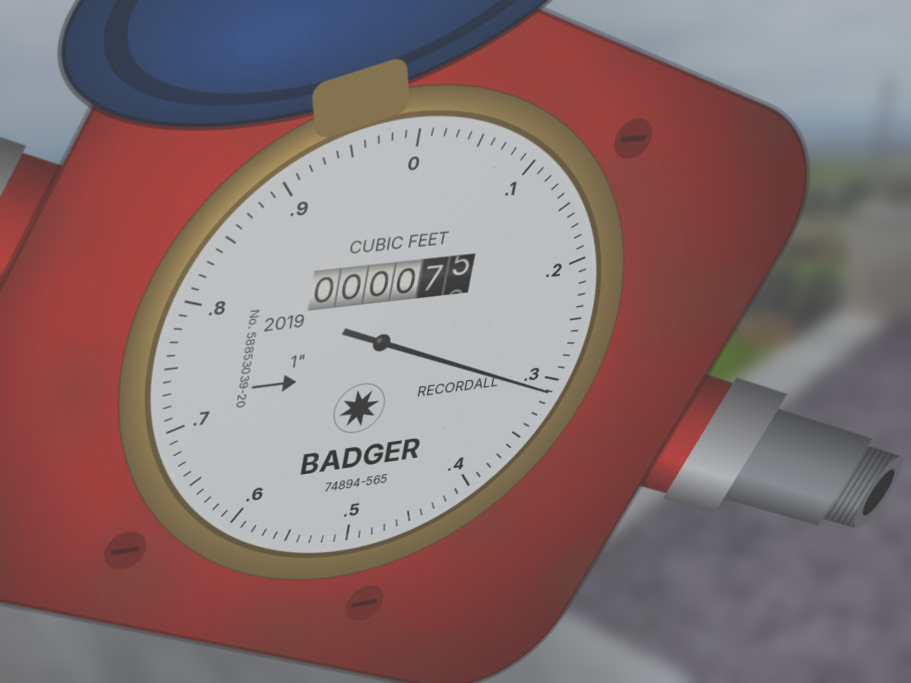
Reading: **75.31** ft³
